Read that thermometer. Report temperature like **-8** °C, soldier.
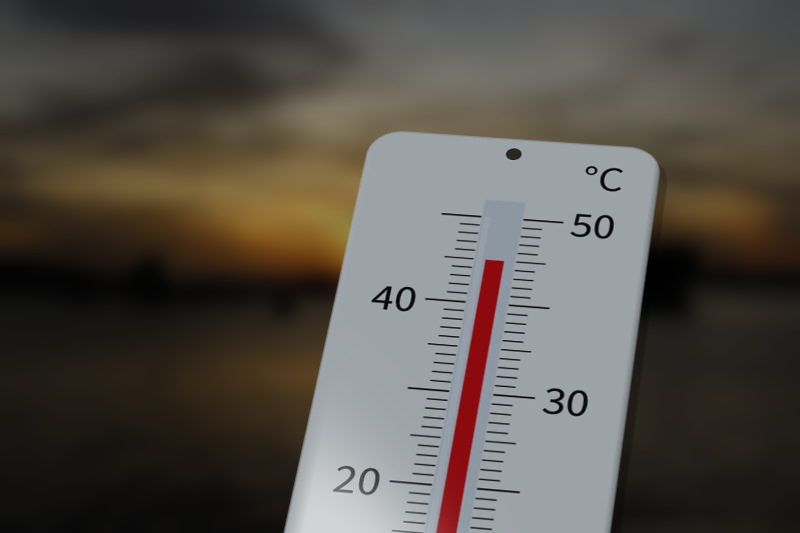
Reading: **45** °C
